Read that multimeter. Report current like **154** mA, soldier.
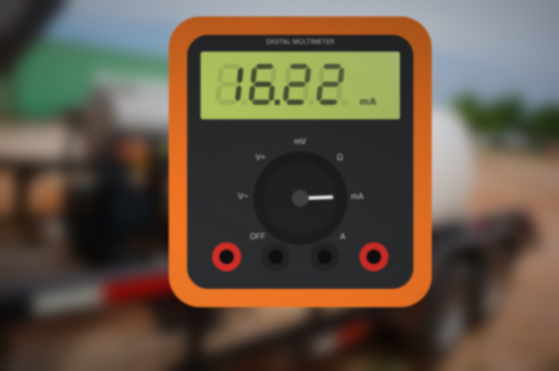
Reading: **16.22** mA
